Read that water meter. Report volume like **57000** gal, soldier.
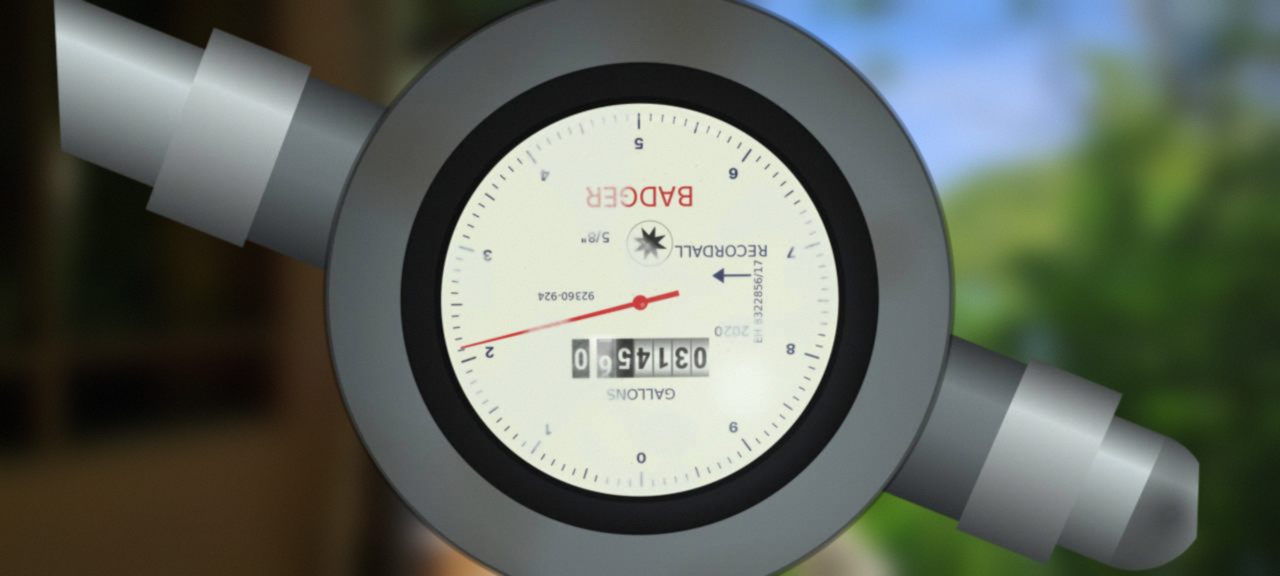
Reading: **314562.1** gal
